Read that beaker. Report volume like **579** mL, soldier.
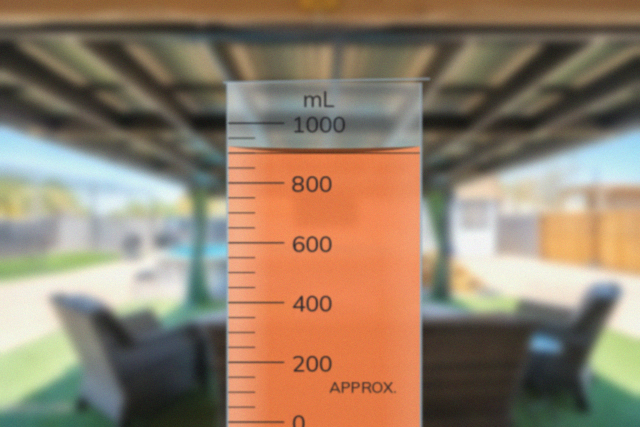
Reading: **900** mL
